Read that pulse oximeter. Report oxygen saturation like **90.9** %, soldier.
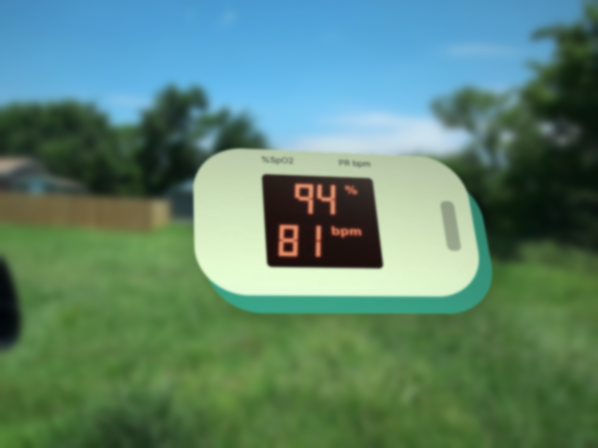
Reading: **94** %
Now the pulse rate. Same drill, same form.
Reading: **81** bpm
